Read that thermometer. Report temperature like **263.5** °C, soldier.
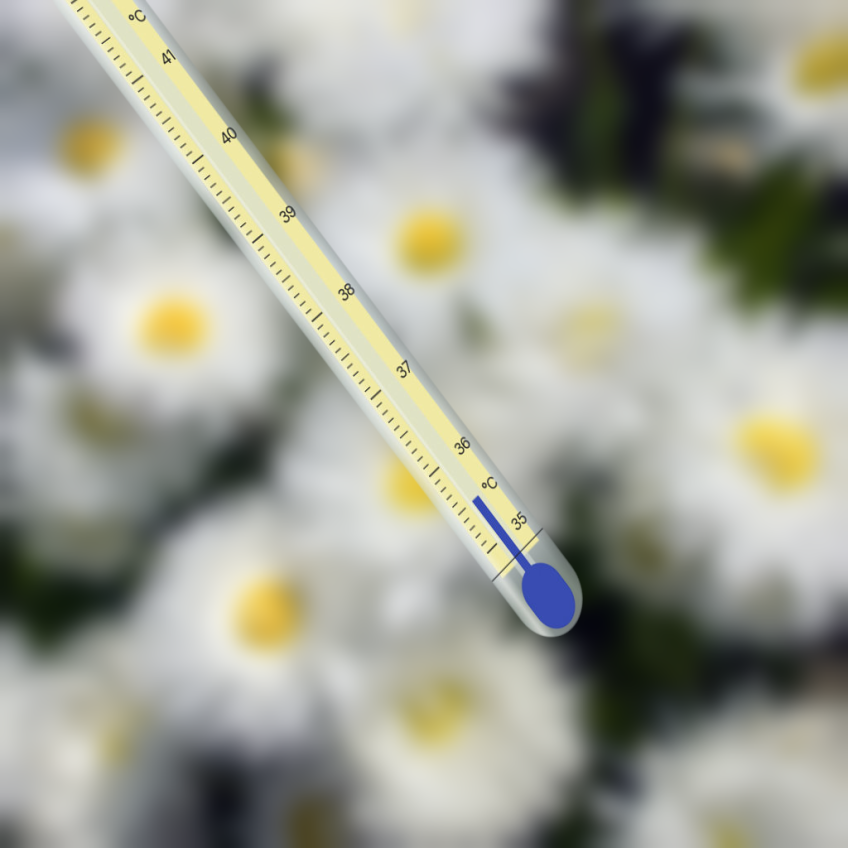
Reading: **35.5** °C
